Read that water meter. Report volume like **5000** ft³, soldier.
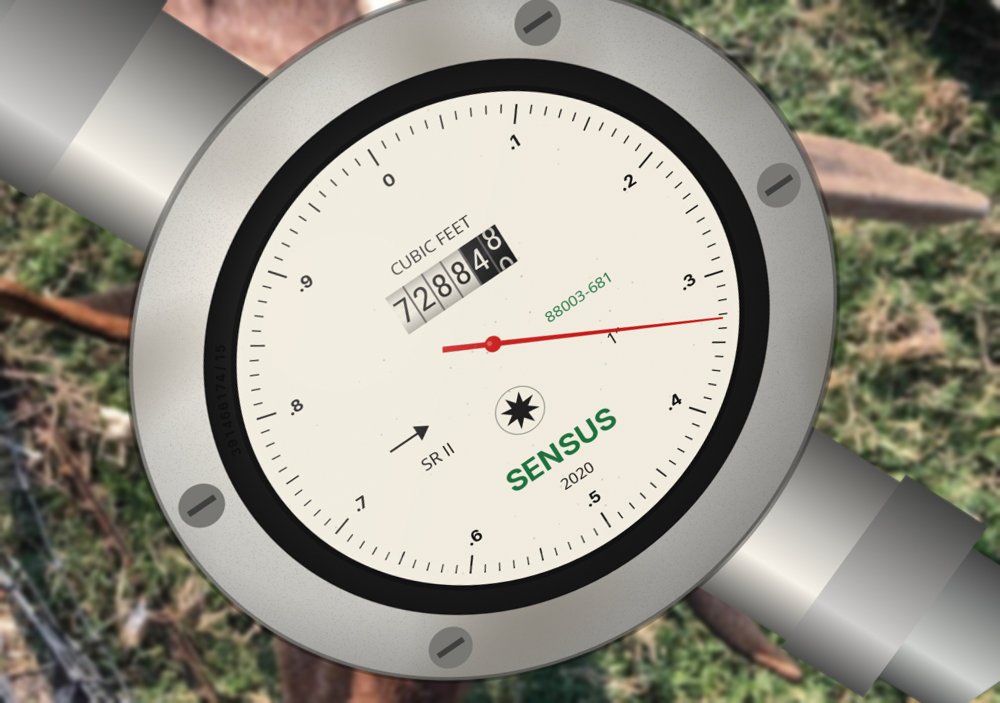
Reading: **728848.33** ft³
